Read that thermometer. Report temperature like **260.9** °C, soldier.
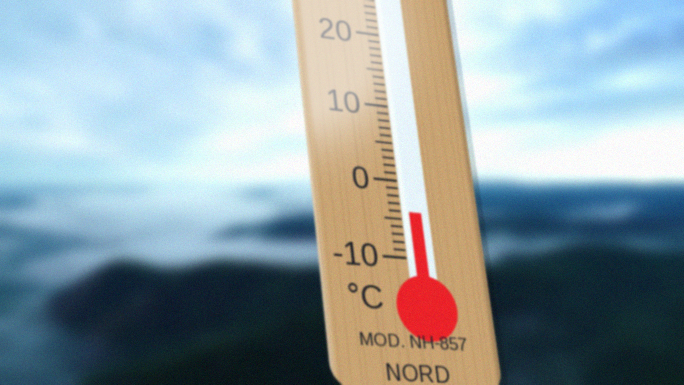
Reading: **-4** °C
